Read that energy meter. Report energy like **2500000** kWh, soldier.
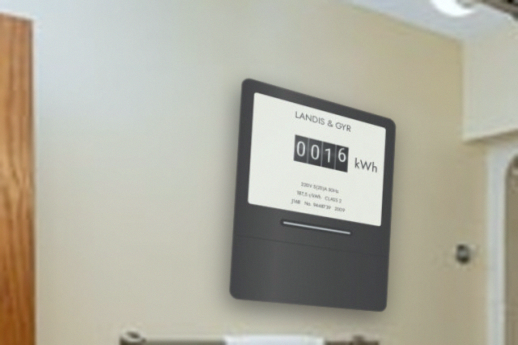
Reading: **16** kWh
